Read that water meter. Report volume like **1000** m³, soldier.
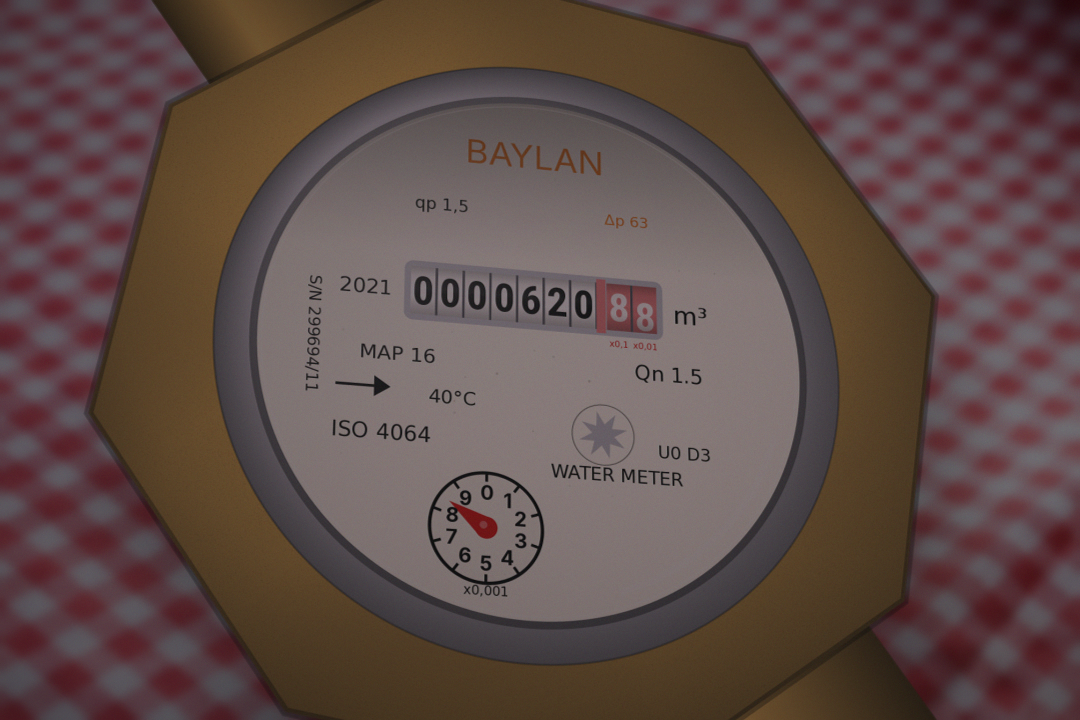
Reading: **620.878** m³
